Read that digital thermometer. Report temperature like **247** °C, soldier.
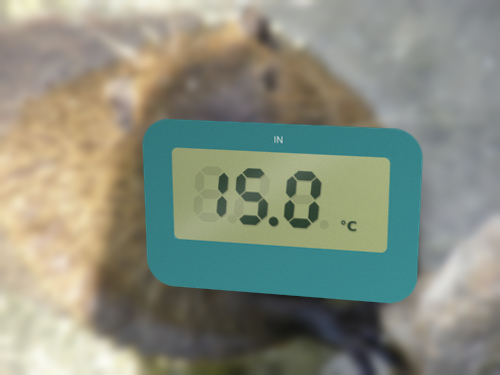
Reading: **15.0** °C
